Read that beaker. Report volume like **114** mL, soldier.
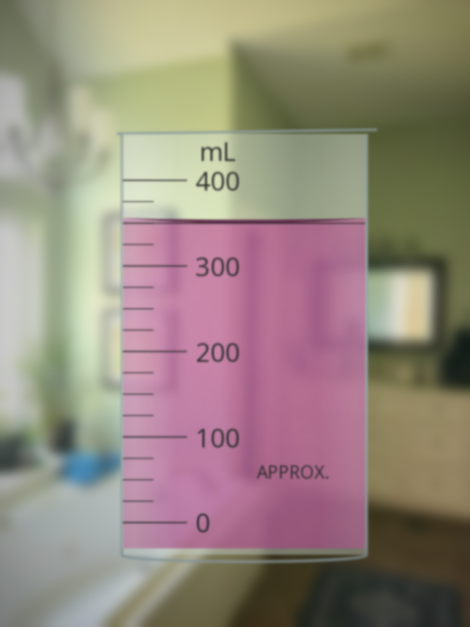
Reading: **350** mL
